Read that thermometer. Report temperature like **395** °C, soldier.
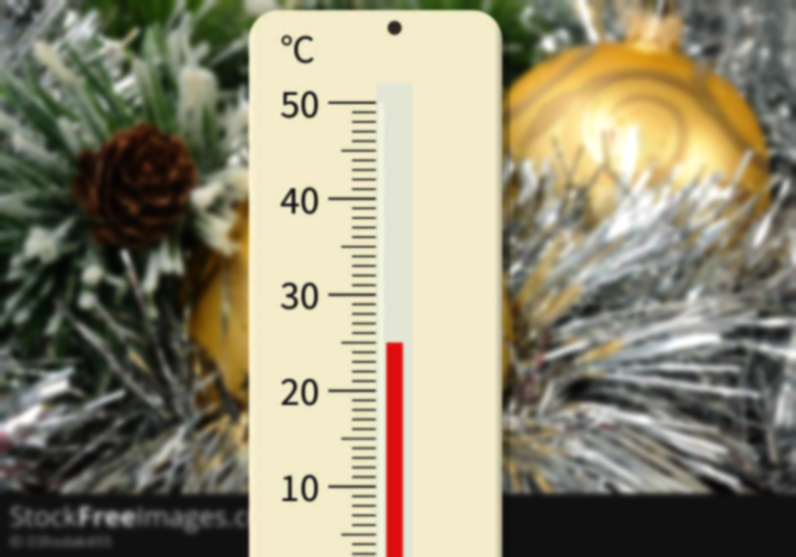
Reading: **25** °C
